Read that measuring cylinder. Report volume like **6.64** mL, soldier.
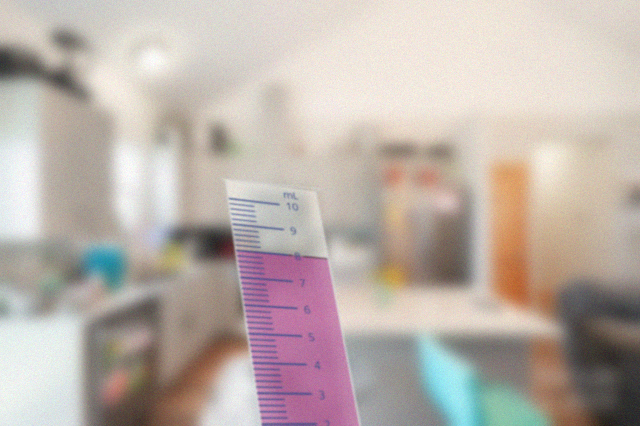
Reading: **8** mL
